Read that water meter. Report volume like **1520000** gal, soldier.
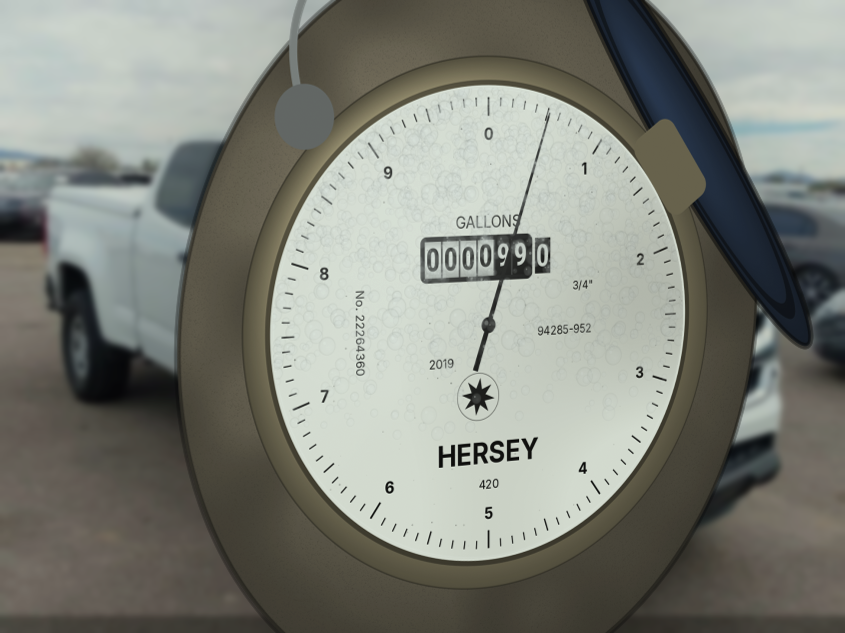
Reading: **990.5** gal
